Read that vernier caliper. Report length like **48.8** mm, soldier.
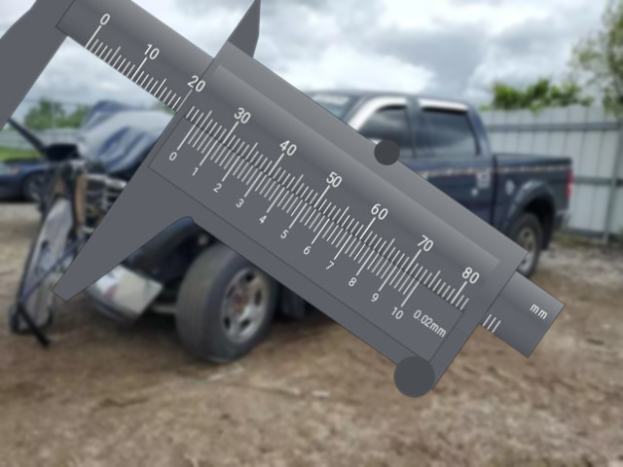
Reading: **24.0** mm
